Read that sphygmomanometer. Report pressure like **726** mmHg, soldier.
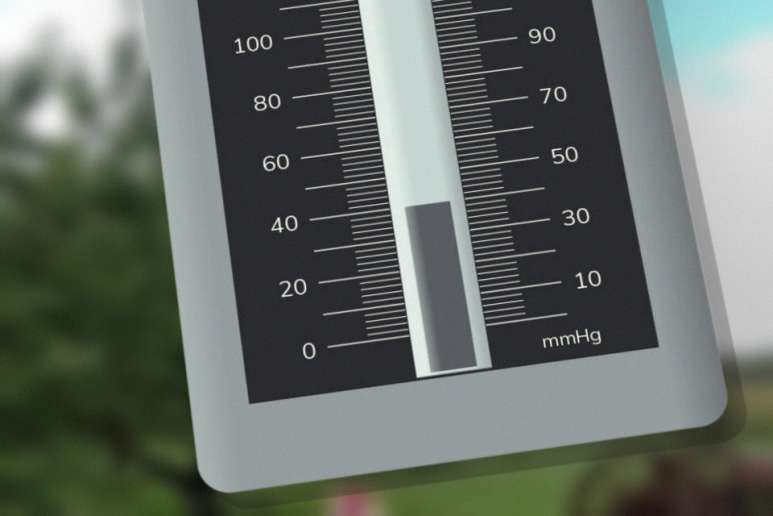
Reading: **40** mmHg
